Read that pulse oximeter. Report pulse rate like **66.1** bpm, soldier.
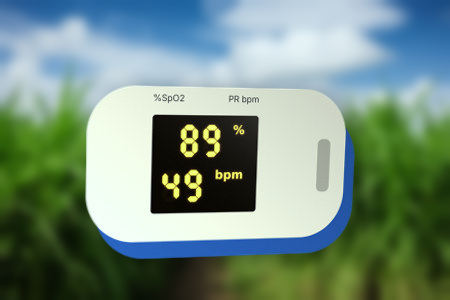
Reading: **49** bpm
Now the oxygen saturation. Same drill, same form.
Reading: **89** %
